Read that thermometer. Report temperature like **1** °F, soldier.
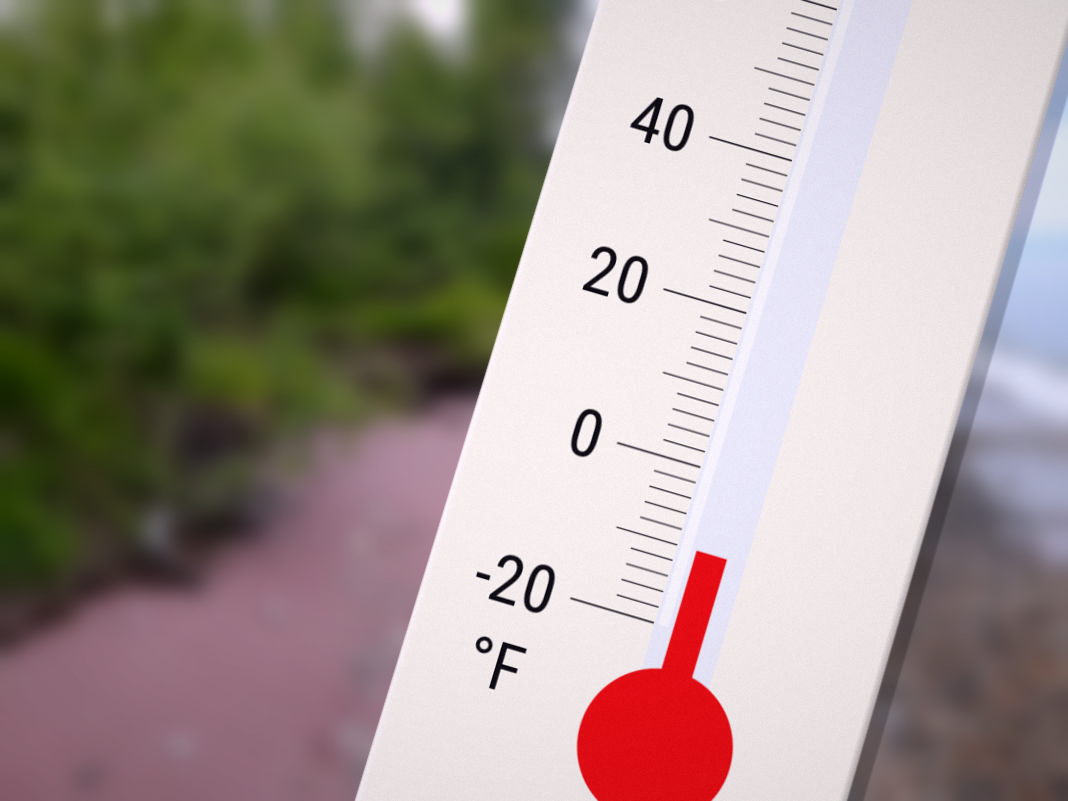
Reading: **-10** °F
